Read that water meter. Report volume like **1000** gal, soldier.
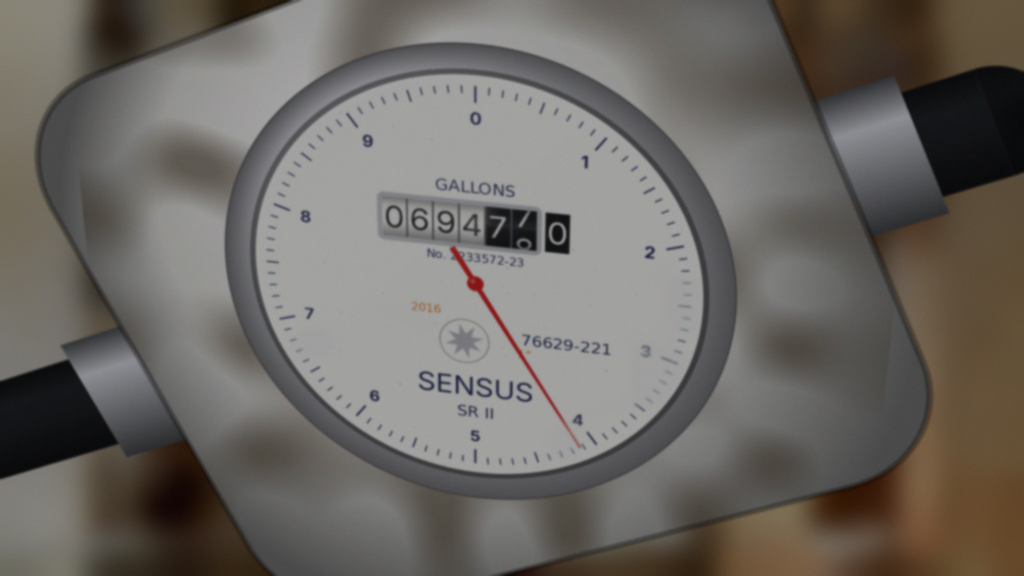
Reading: **694774.1** gal
